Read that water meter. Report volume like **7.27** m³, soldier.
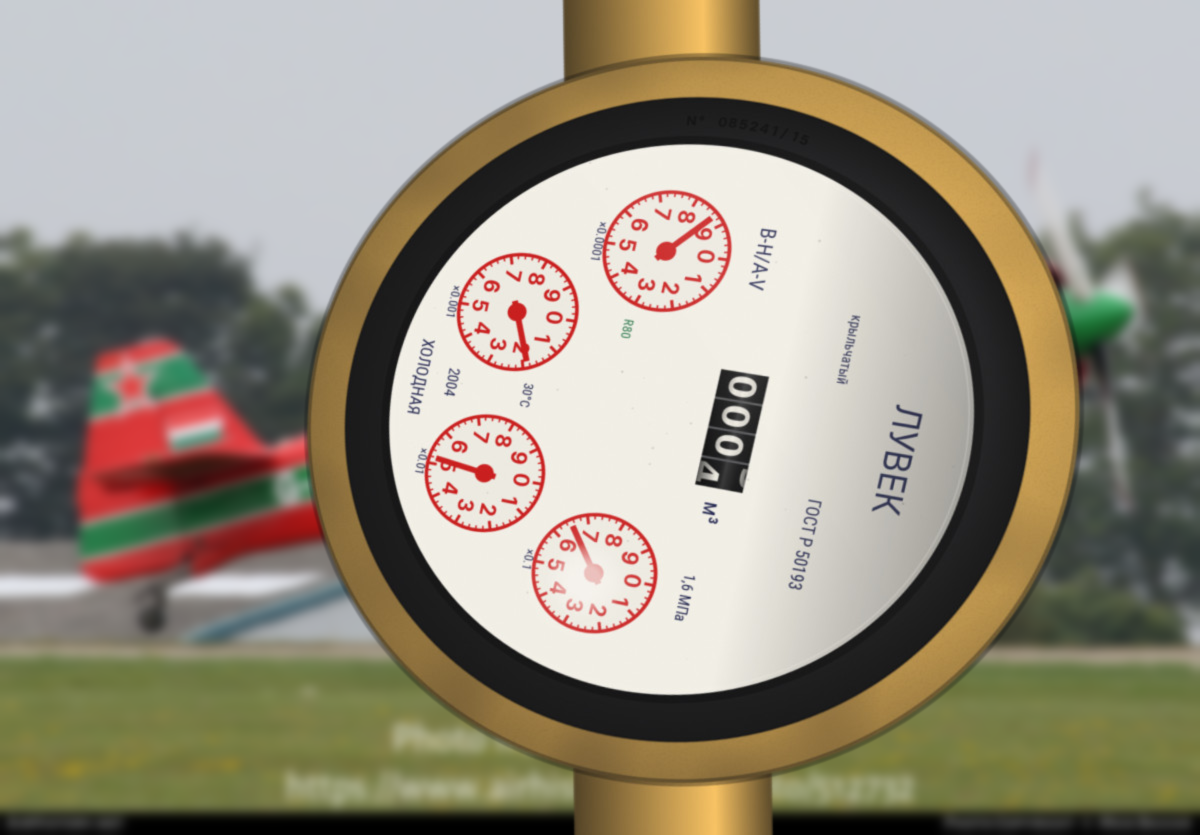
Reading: **3.6518** m³
